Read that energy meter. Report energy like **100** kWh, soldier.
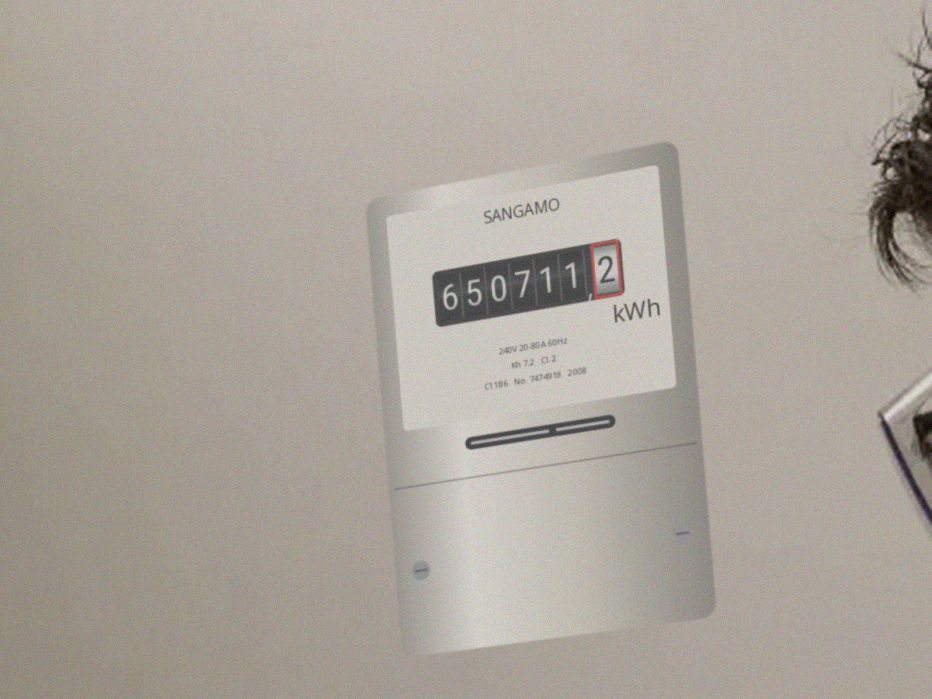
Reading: **650711.2** kWh
